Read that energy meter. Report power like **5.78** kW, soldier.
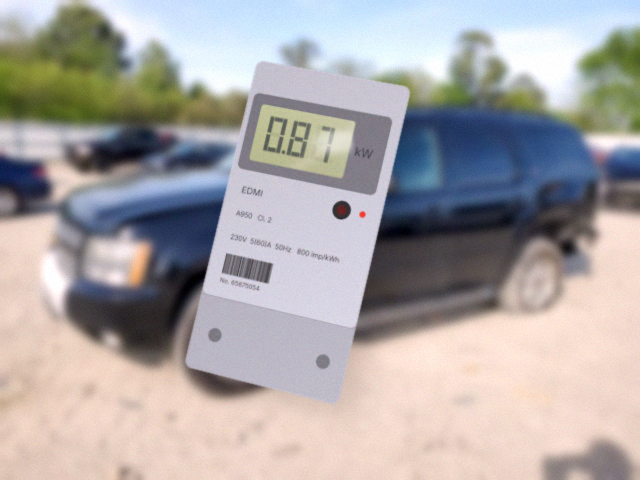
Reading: **0.87** kW
